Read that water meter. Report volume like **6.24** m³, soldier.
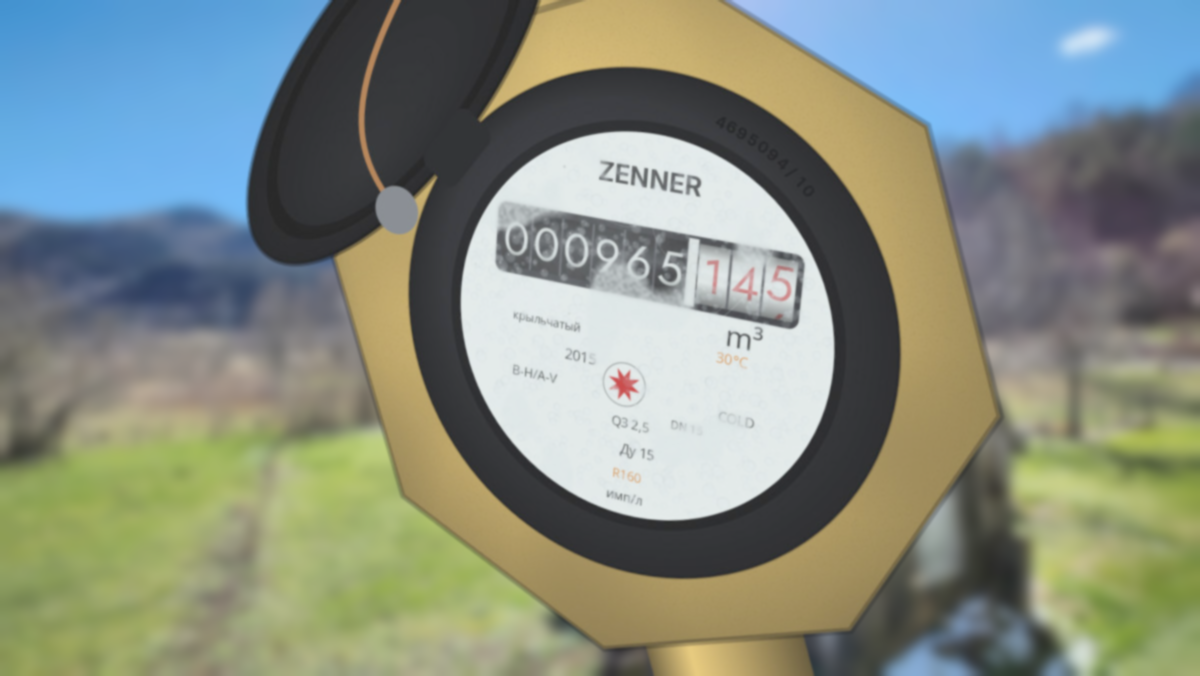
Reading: **965.145** m³
